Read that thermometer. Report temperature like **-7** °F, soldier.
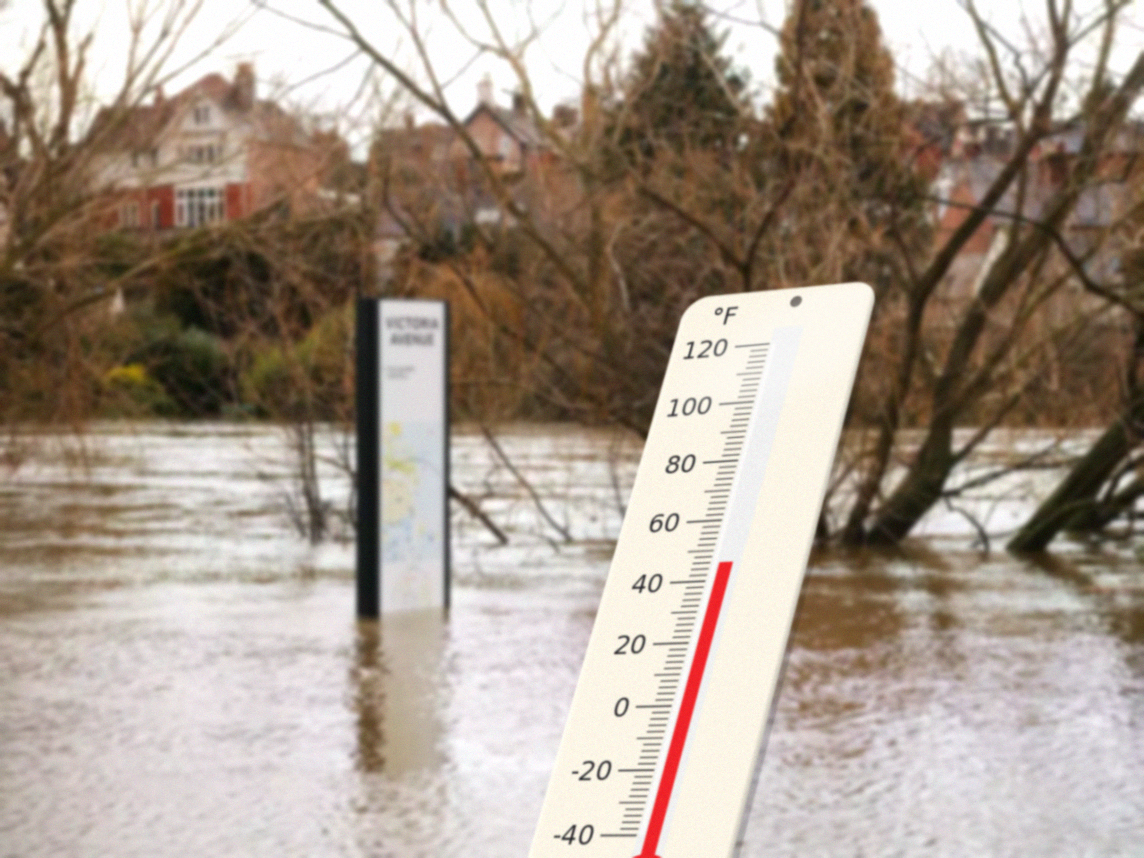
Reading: **46** °F
